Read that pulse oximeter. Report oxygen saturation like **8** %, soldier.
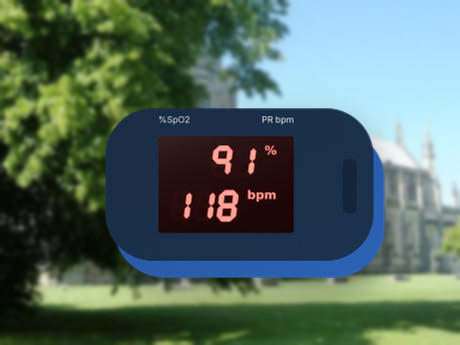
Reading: **91** %
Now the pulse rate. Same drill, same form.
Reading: **118** bpm
